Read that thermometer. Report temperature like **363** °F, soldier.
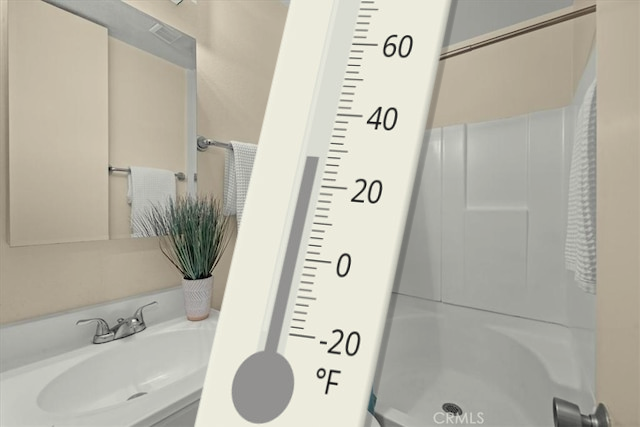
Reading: **28** °F
